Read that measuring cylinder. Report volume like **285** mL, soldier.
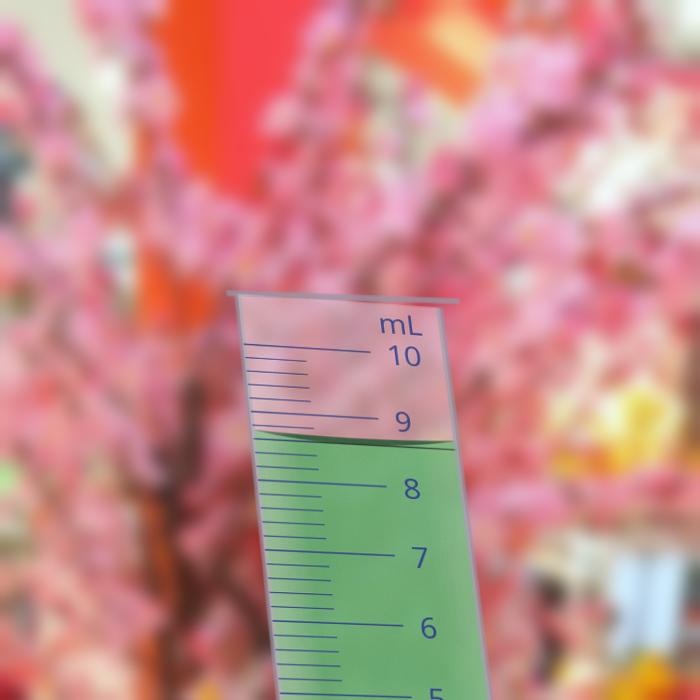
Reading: **8.6** mL
